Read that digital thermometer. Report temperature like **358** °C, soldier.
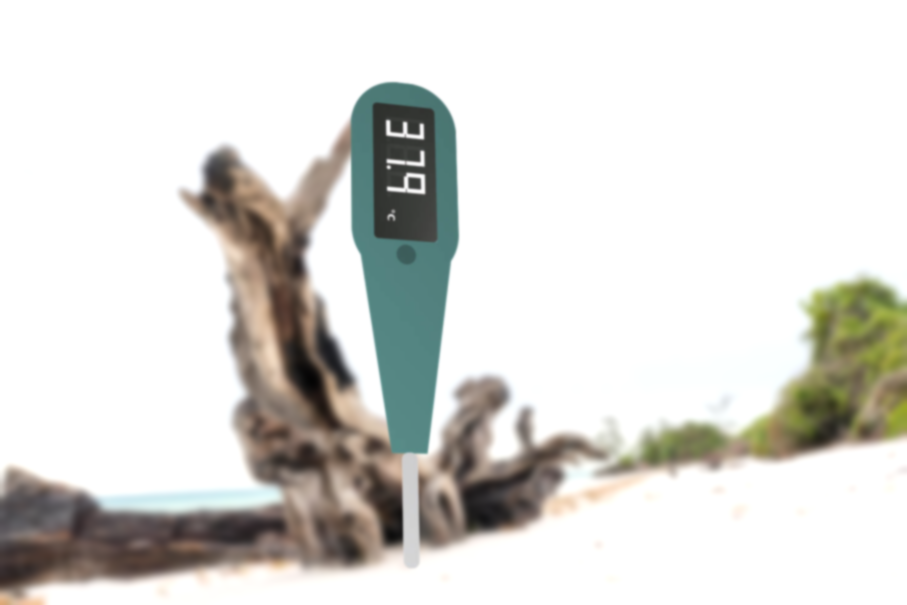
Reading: **37.9** °C
